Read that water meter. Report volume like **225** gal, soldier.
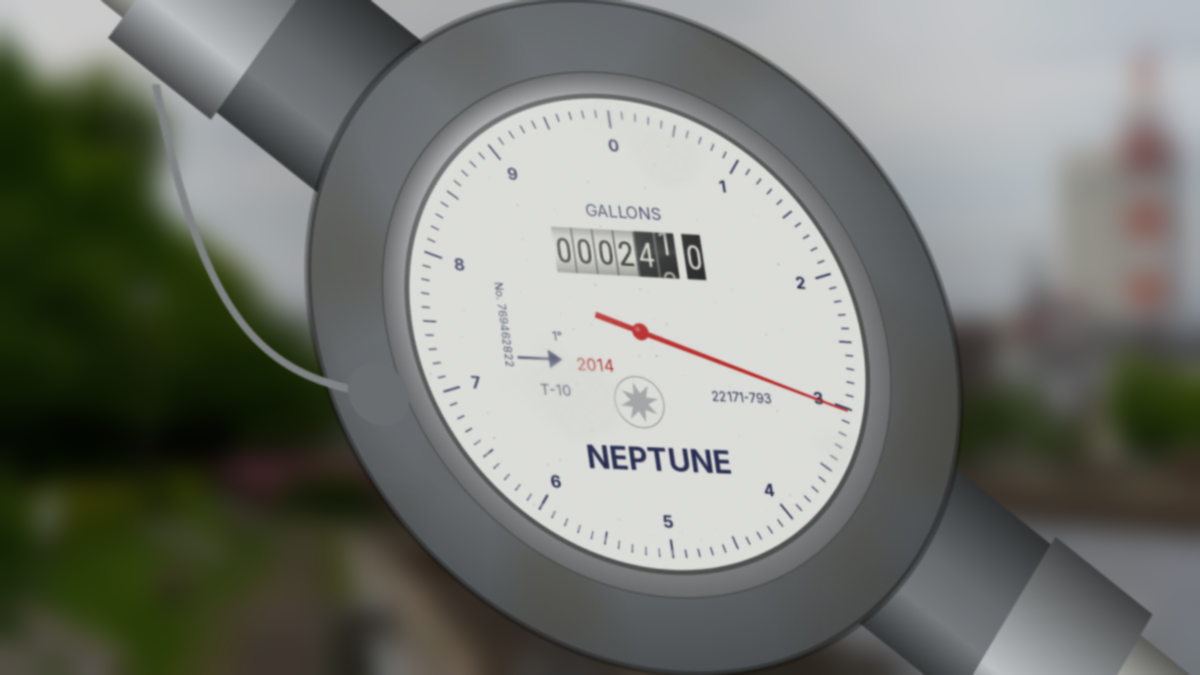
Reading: **2413.0** gal
